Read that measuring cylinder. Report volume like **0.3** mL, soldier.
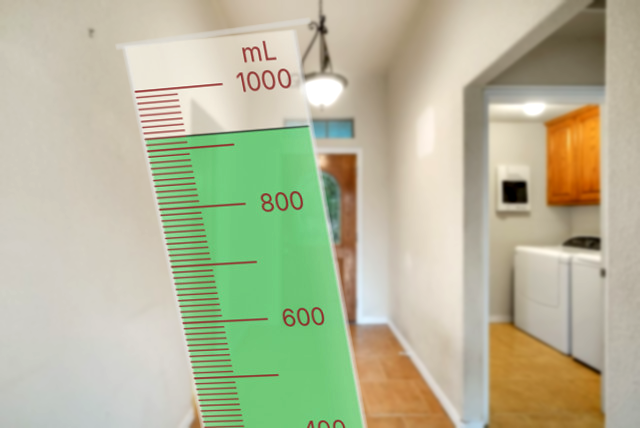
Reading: **920** mL
